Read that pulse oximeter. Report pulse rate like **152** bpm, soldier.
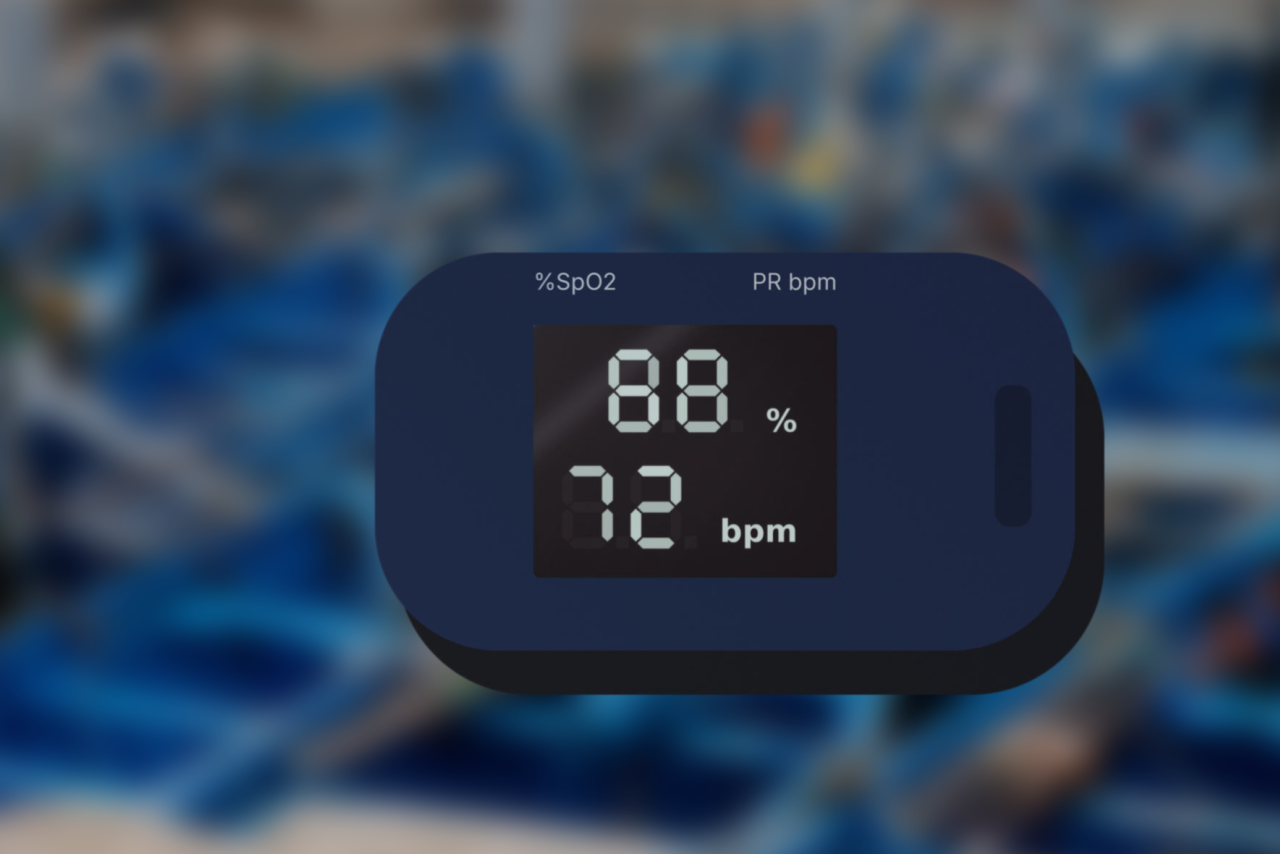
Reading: **72** bpm
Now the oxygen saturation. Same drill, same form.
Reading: **88** %
